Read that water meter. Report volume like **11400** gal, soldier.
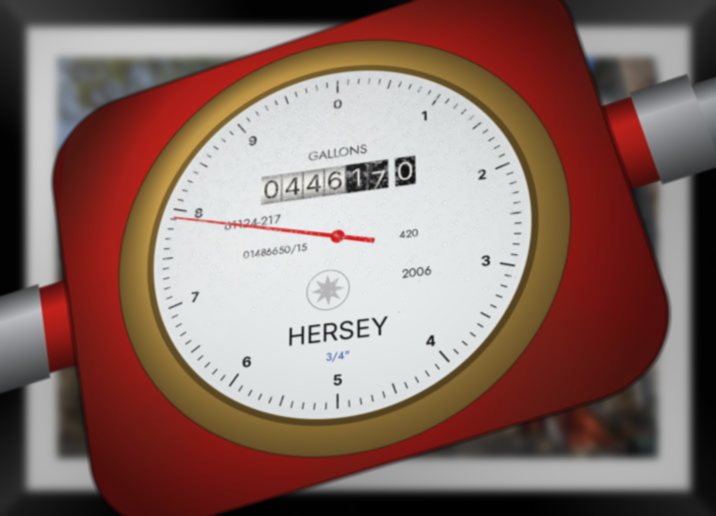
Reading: **446167.9** gal
